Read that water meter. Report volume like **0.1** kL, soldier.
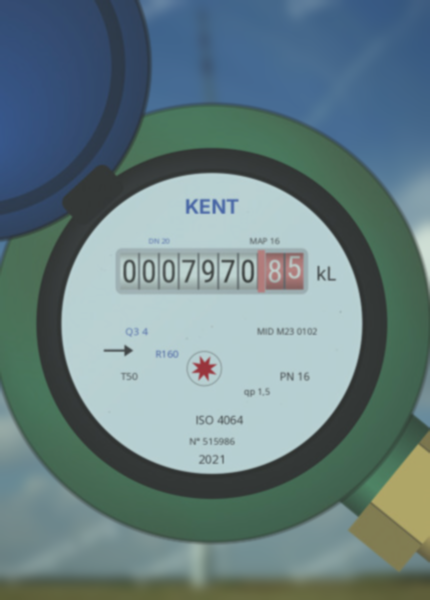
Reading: **7970.85** kL
